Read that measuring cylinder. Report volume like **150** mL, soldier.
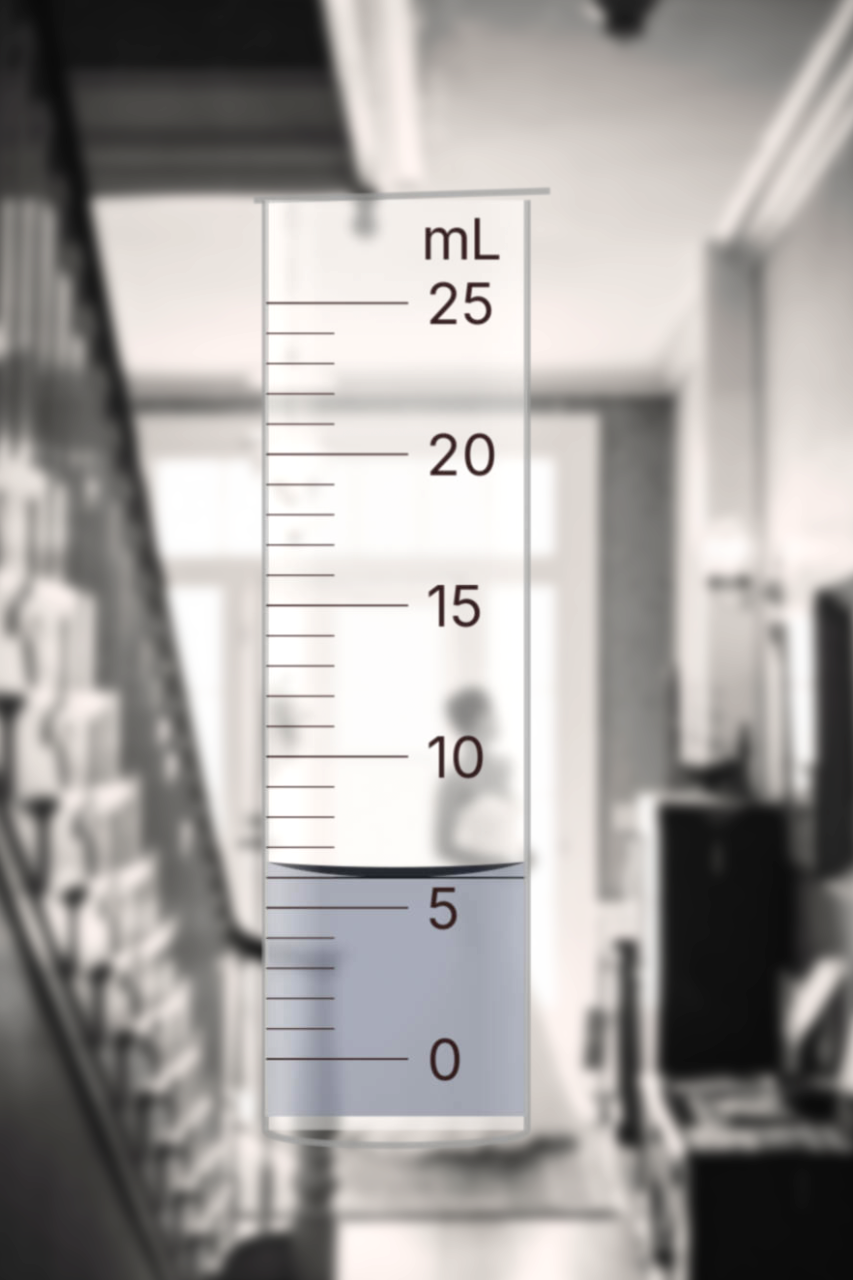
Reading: **6** mL
